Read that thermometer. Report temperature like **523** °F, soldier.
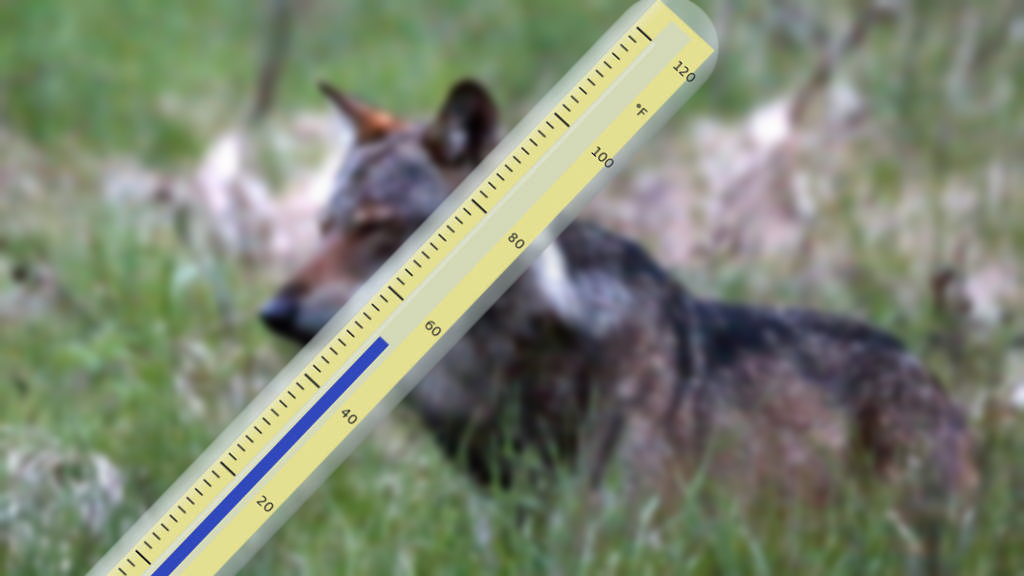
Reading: **53** °F
